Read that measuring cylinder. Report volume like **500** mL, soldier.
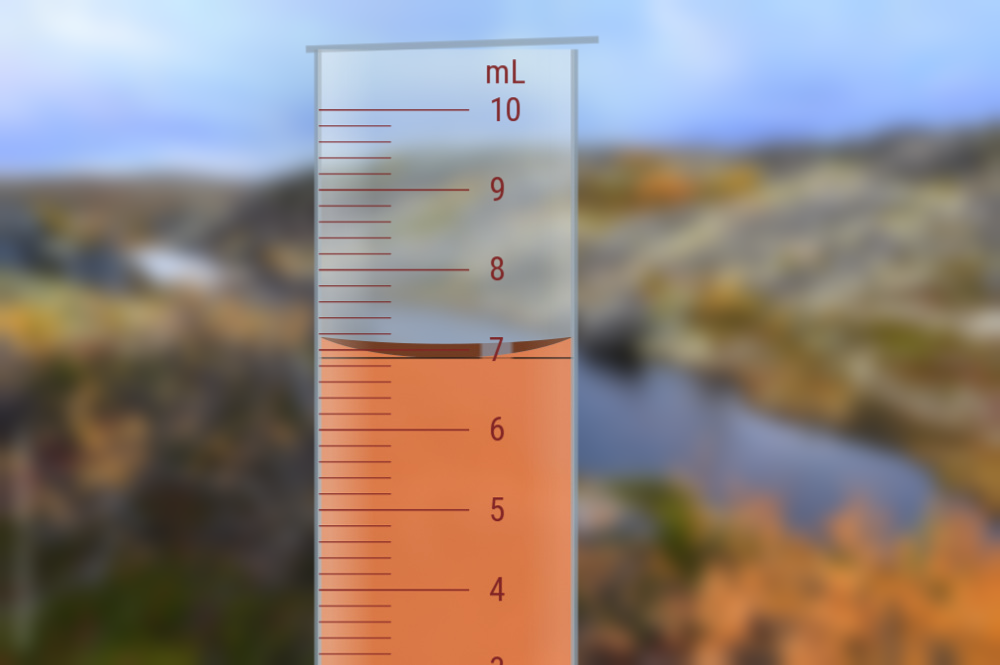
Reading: **6.9** mL
